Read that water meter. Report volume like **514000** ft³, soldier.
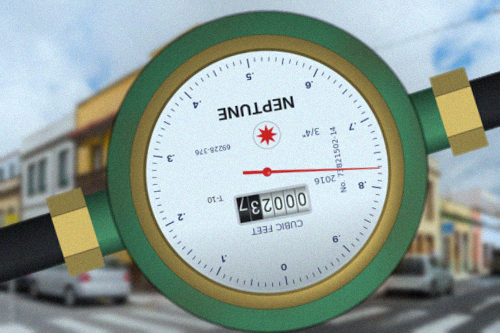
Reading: **236.77** ft³
